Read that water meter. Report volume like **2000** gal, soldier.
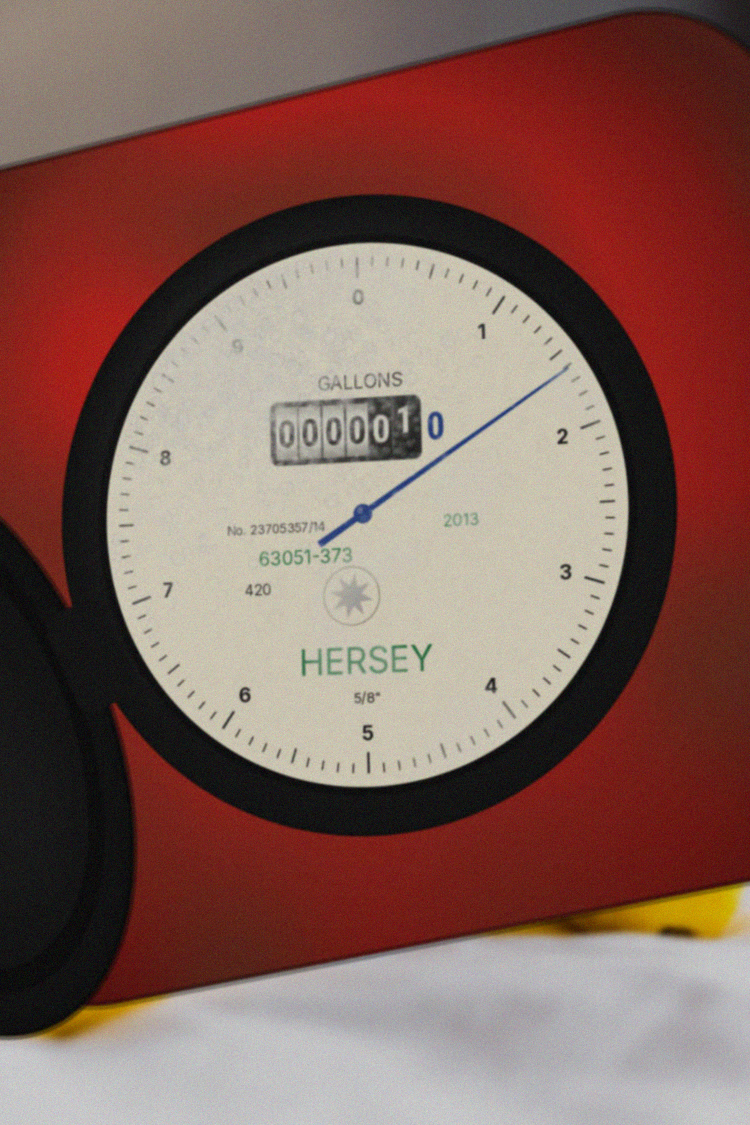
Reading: **11.6** gal
